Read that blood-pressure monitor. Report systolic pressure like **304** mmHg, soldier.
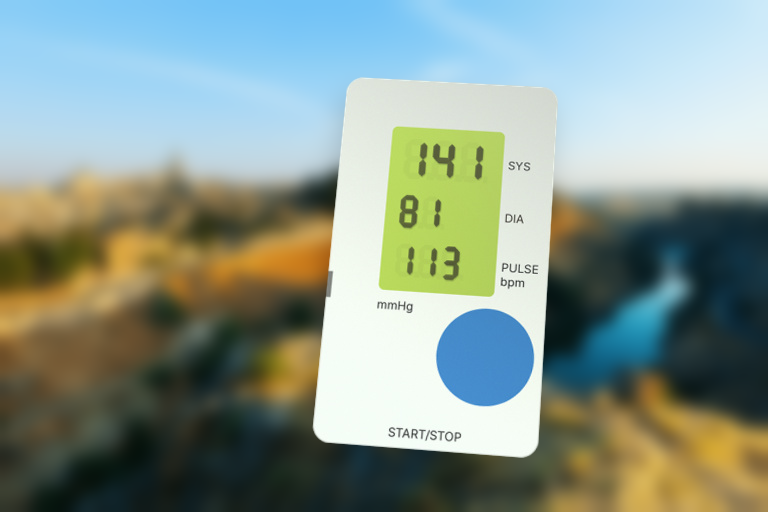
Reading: **141** mmHg
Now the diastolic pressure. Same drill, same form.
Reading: **81** mmHg
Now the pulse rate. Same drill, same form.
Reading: **113** bpm
